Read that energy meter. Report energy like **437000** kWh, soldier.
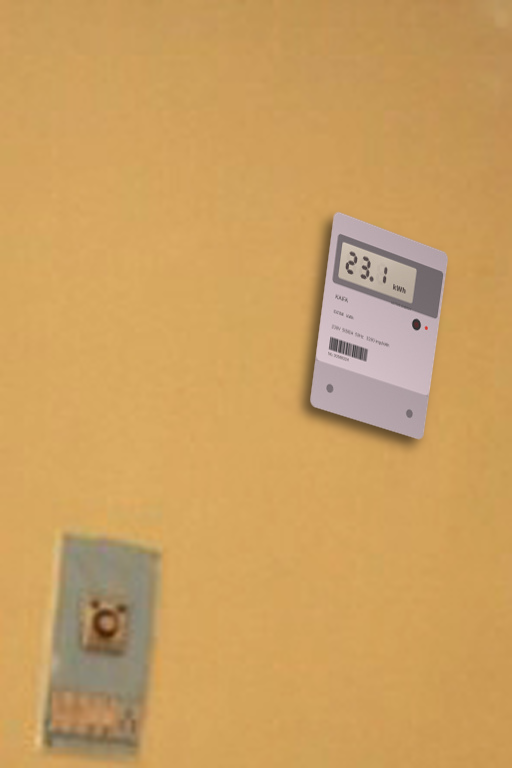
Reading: **23.1** kWh
